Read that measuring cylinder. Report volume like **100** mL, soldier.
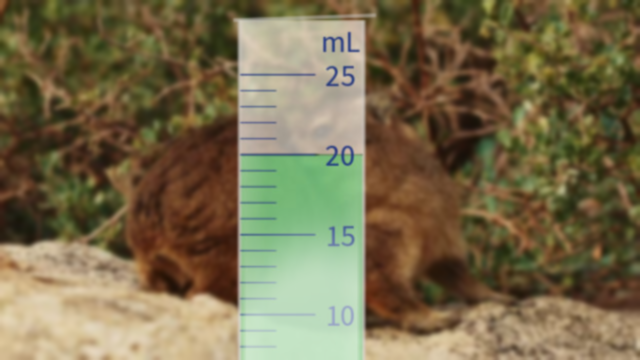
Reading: **20** mL
